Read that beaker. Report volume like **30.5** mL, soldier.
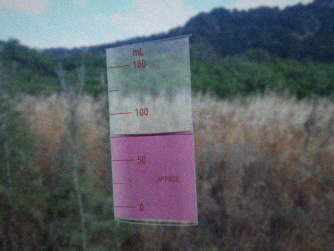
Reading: **75** mL
